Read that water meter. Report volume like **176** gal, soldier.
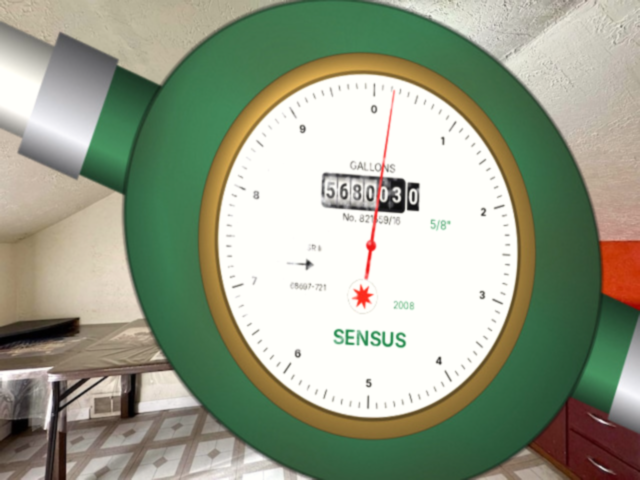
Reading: **5680030.2** gal
